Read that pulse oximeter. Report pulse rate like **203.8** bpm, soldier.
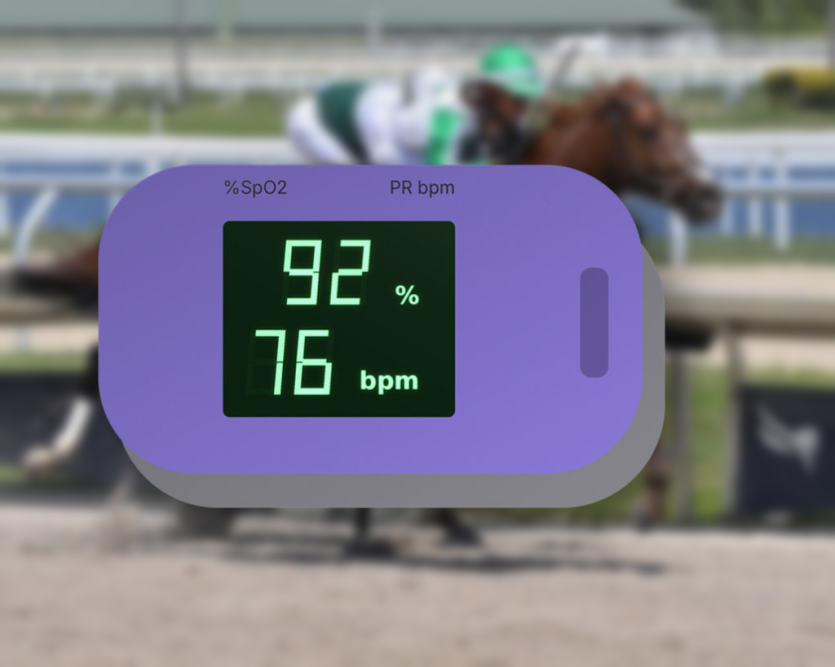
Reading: **76** bpm
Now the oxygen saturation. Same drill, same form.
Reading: **92** %
